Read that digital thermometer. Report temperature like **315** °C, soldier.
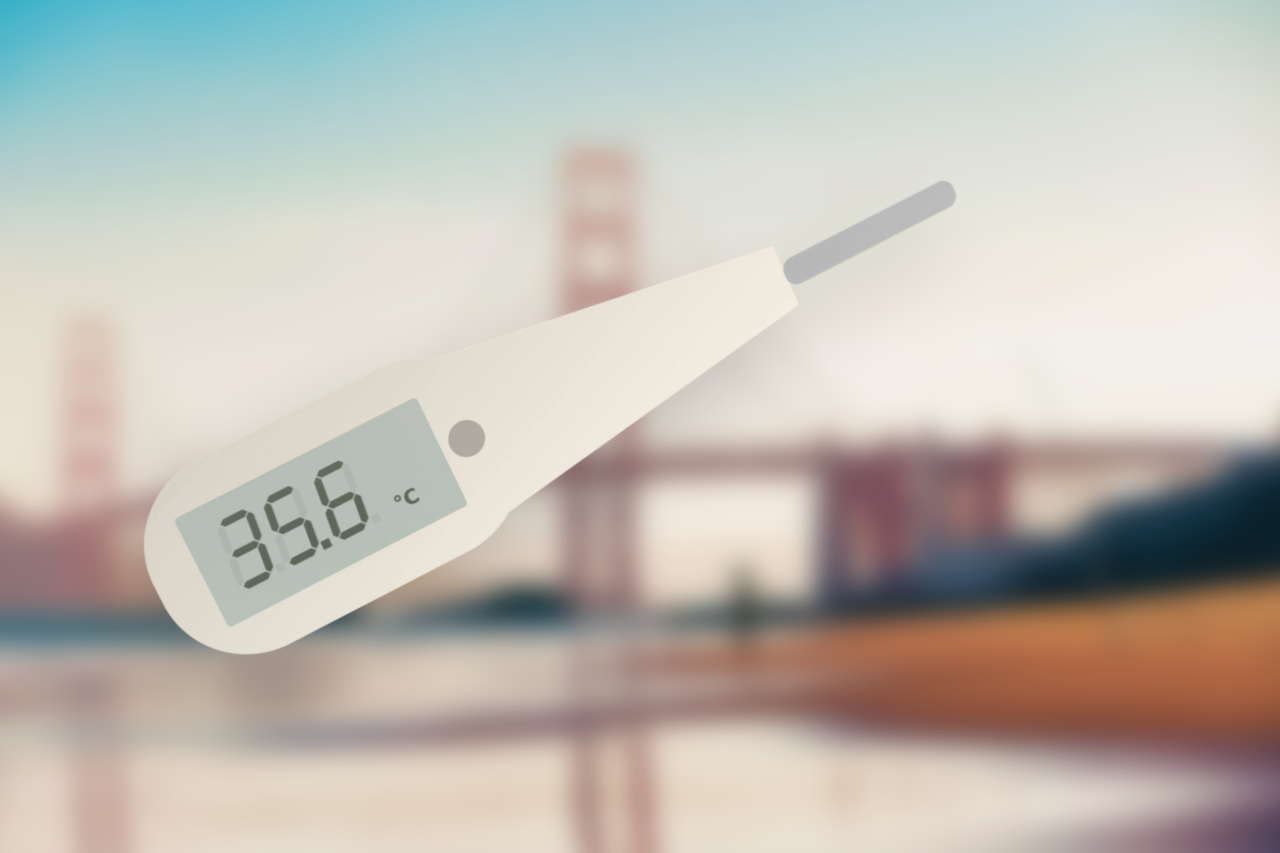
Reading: **35.6** °C
